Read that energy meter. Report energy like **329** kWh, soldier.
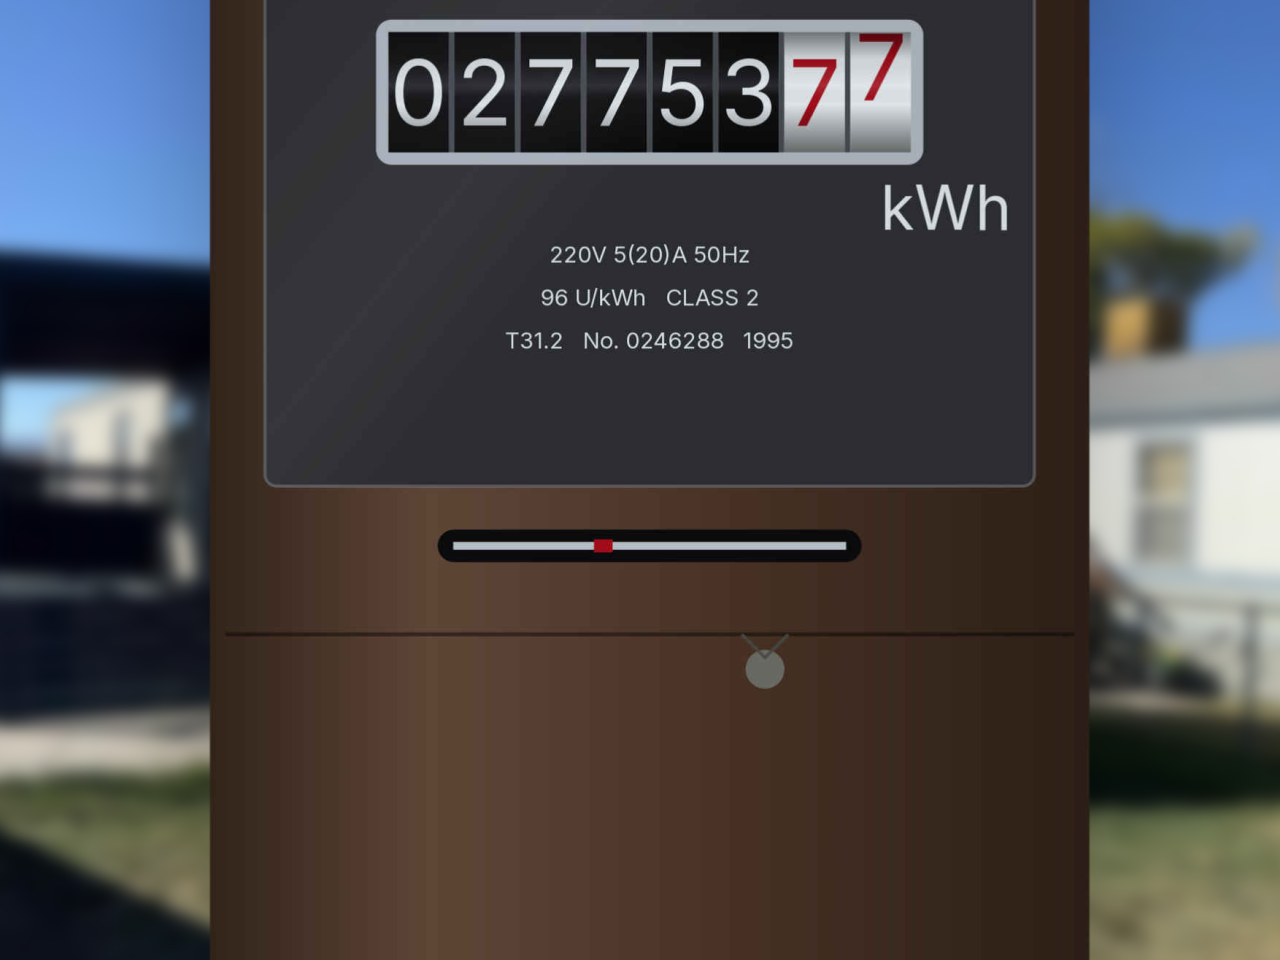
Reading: **27753.77** kWh
